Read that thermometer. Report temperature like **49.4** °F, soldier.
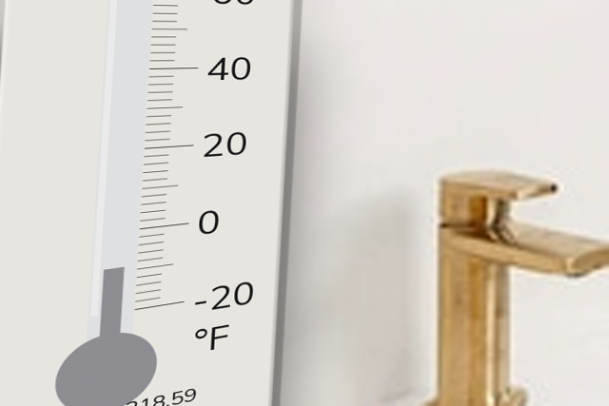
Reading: **-9** °F
